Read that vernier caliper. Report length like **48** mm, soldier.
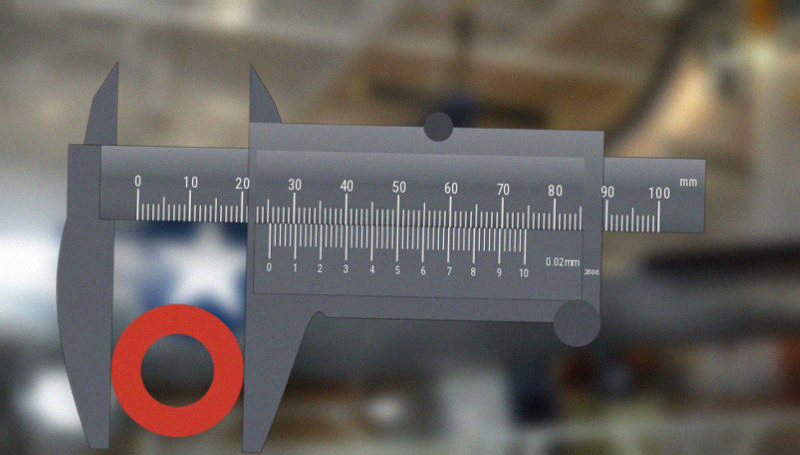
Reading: **25.5** mm
